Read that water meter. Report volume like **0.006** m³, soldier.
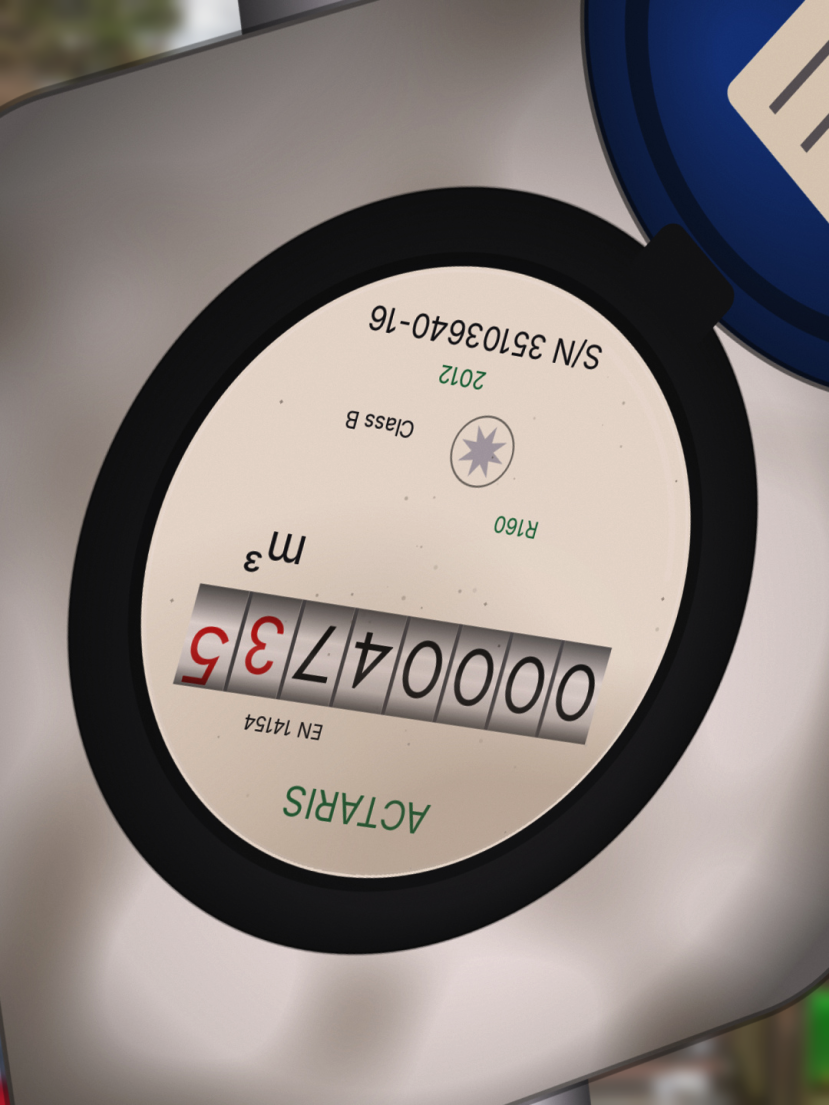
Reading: **47.35** m³
